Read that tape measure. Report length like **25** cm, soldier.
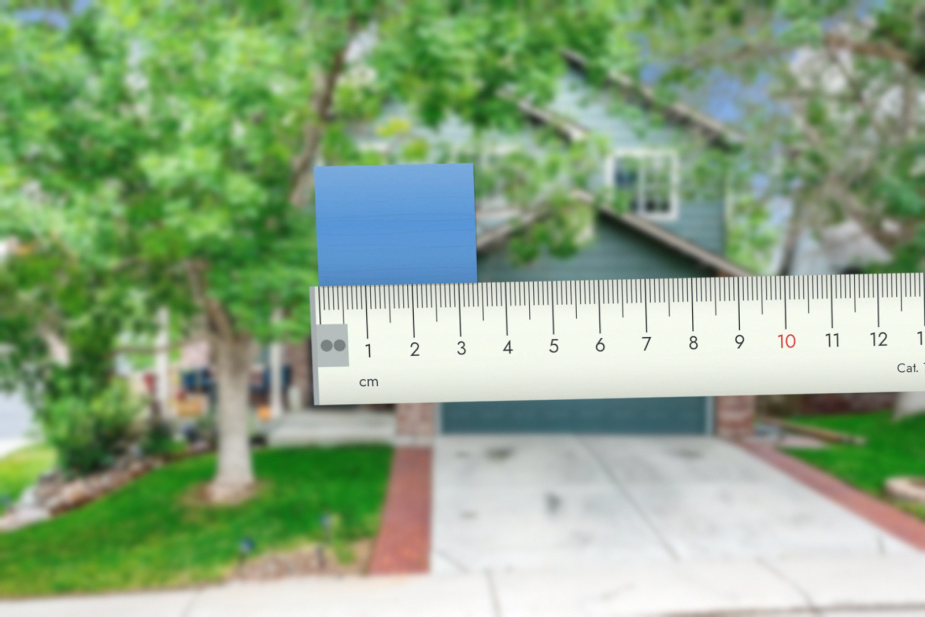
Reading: **3.4** cm
